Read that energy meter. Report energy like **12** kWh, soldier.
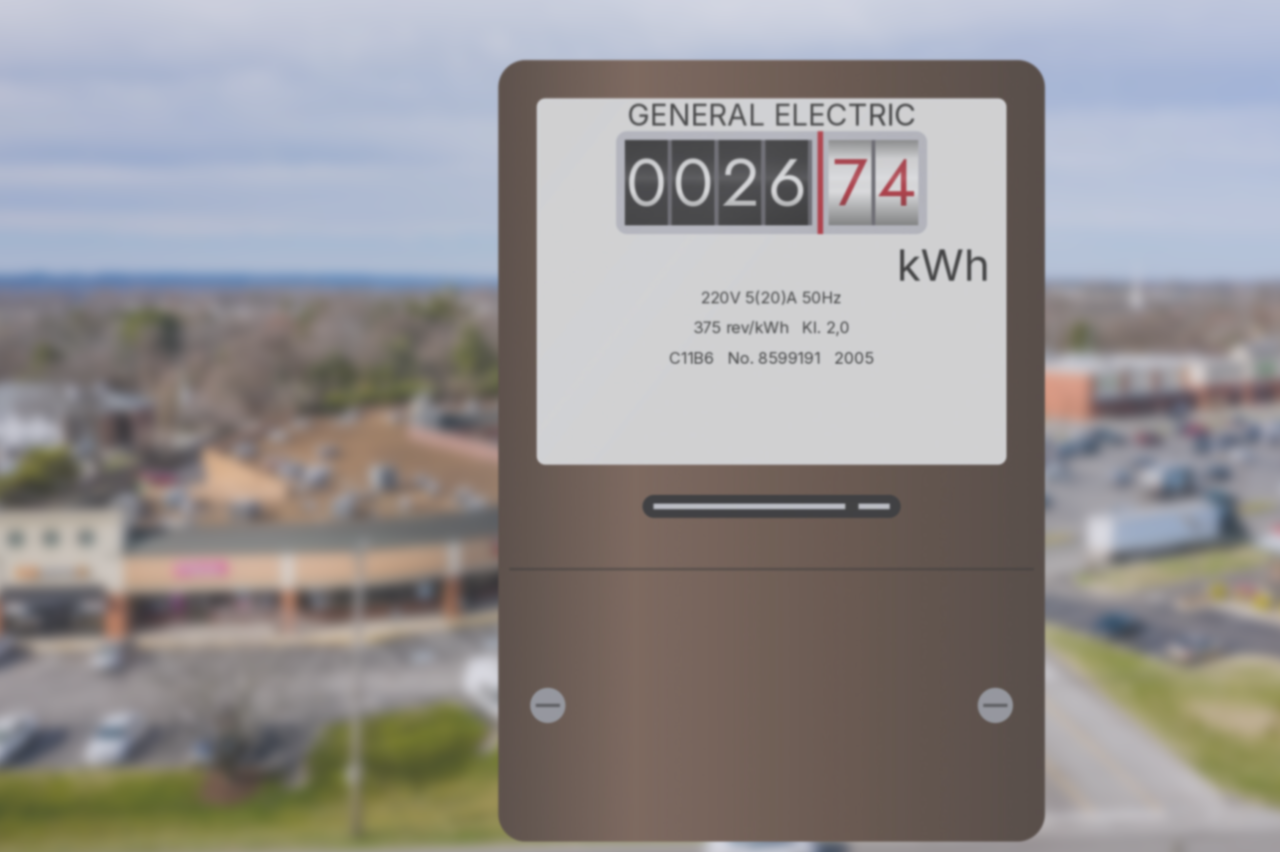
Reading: **26.74** kWh
